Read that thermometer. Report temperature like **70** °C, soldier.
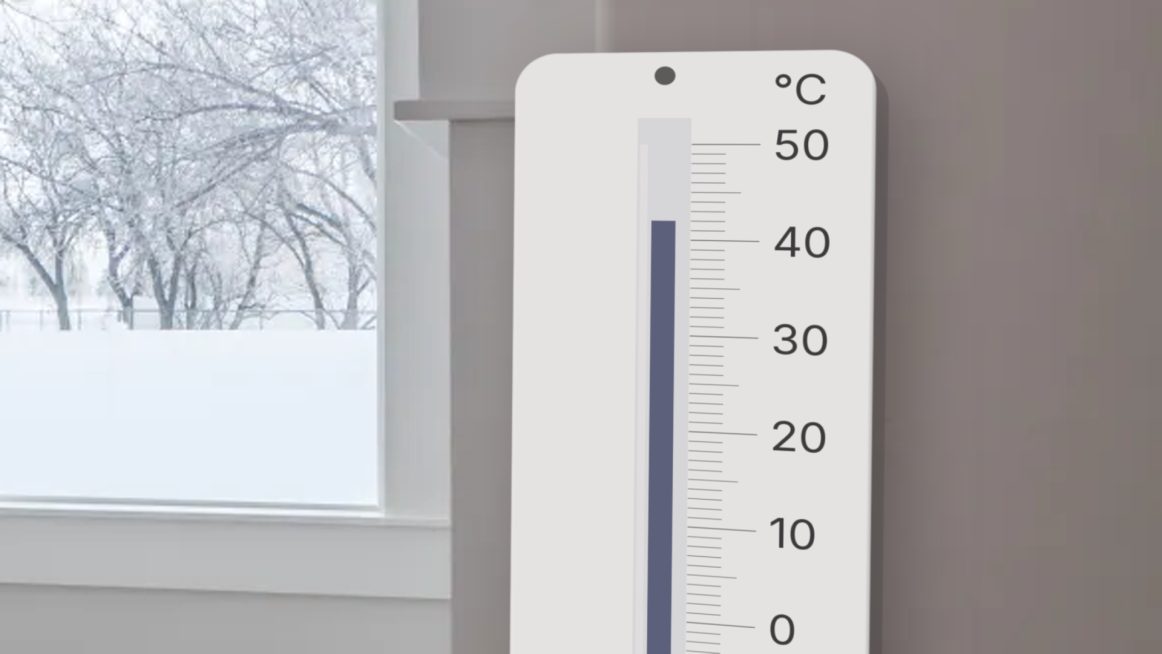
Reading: **42** °C
